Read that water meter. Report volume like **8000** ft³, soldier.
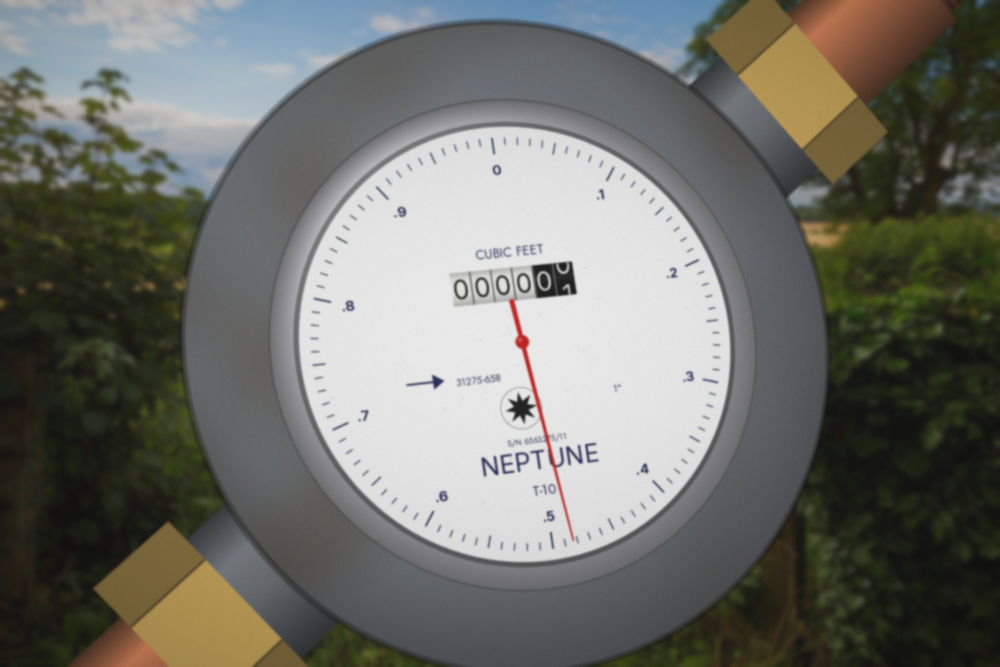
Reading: **0.48** ft³
